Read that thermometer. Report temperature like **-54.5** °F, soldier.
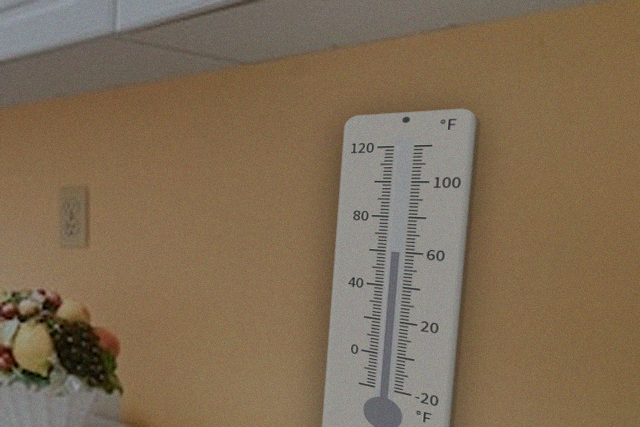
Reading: **60** °F
